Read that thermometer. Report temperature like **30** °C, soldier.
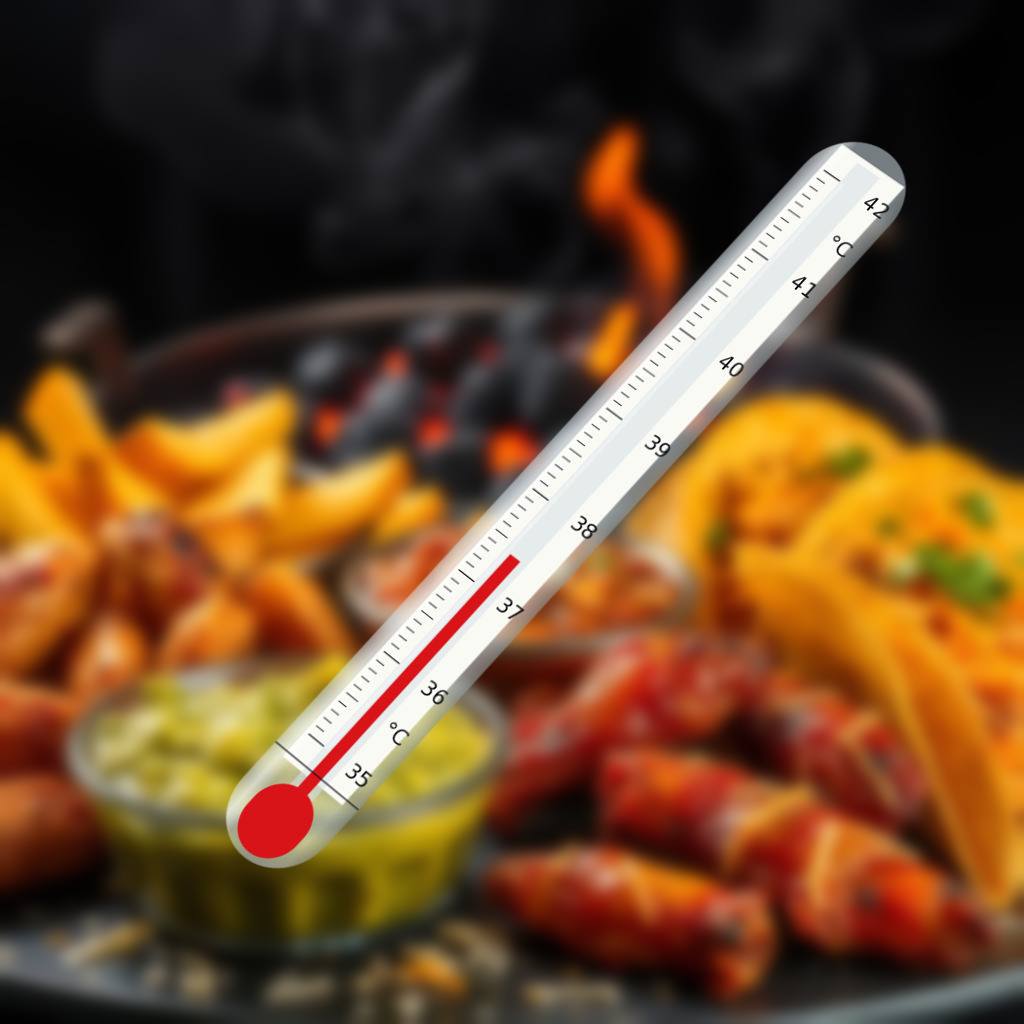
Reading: **37.4** °C
